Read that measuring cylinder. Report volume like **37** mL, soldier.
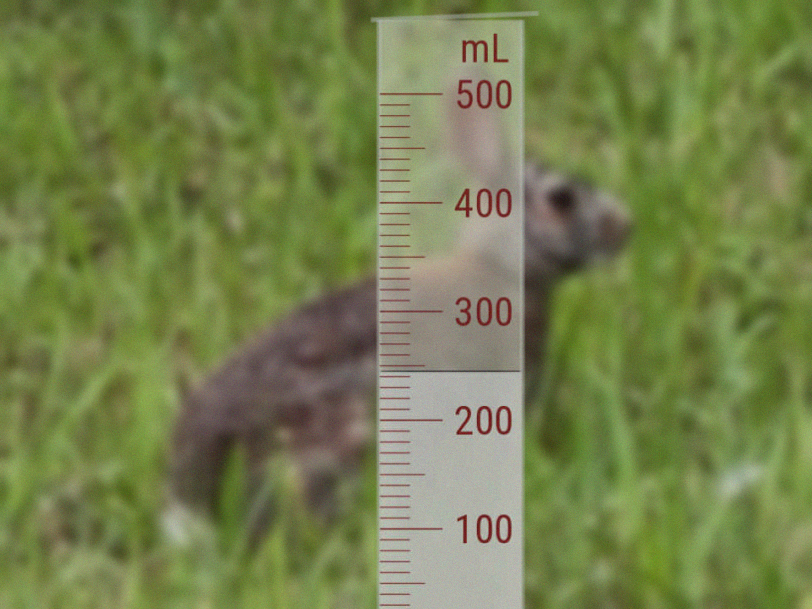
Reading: **245** mL
